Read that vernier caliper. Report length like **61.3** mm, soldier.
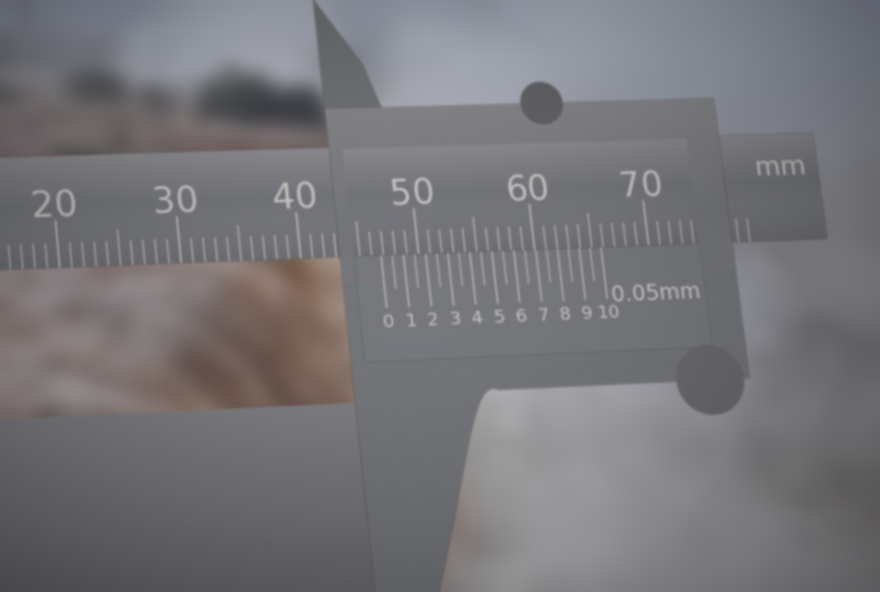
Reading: **46.8** mm
